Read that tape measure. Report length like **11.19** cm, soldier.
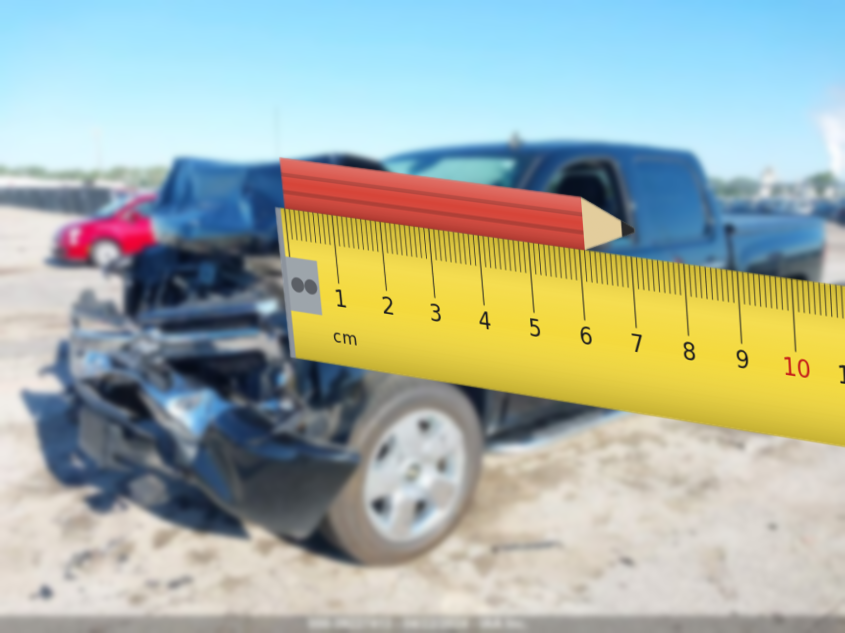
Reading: **7.1** cm
